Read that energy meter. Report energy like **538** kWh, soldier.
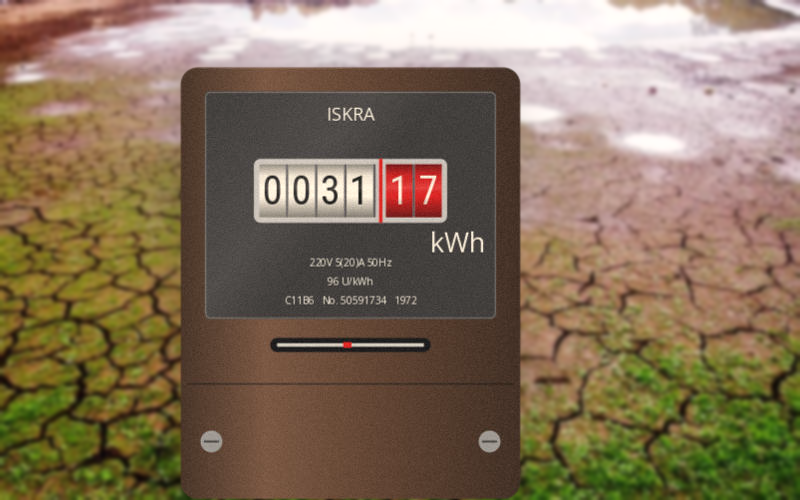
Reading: **31.17** kWh
